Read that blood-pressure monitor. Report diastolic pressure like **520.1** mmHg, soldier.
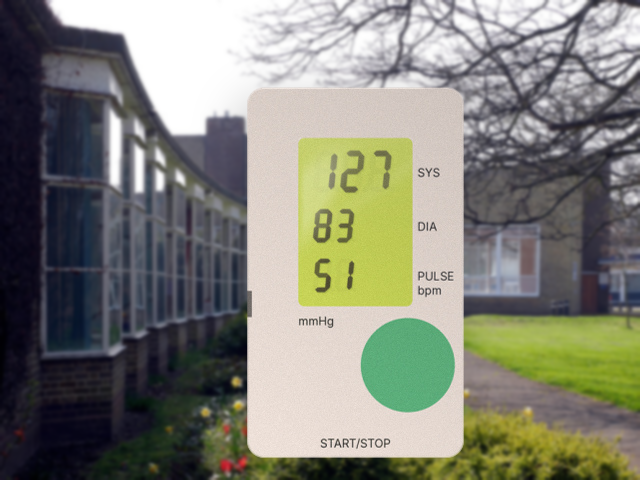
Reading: **83** mmHg
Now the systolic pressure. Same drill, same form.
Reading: **127** mmHg
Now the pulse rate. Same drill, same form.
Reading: **51** bpm
